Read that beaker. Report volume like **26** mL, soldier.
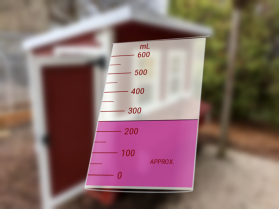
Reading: **250** mL
